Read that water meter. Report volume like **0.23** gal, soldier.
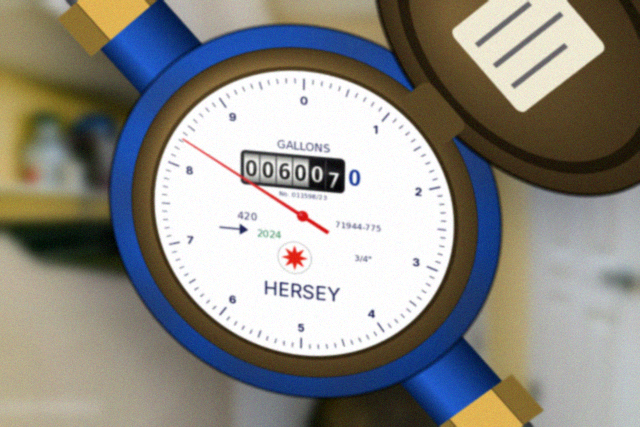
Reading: **60068.3** gal
